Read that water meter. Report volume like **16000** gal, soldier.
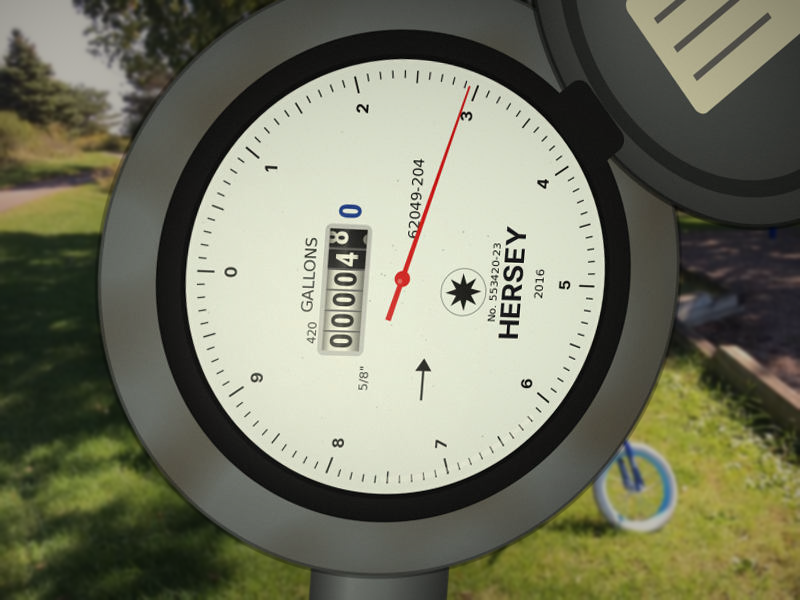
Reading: **482.9** gal
